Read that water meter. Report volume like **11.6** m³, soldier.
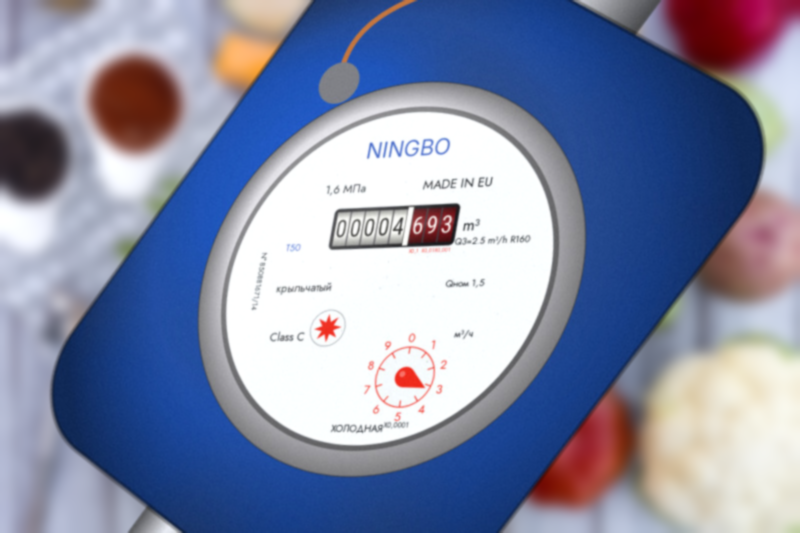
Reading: **4.6933** m³
